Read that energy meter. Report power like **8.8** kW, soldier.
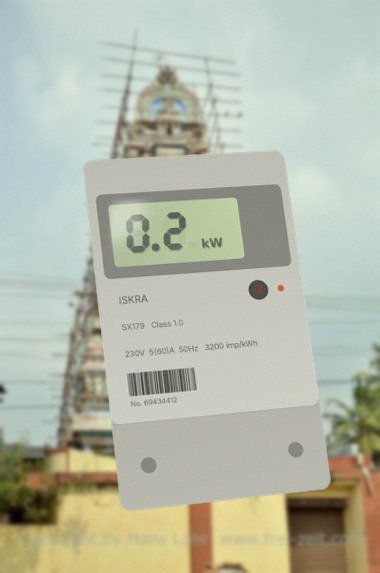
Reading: **0.2** kW
